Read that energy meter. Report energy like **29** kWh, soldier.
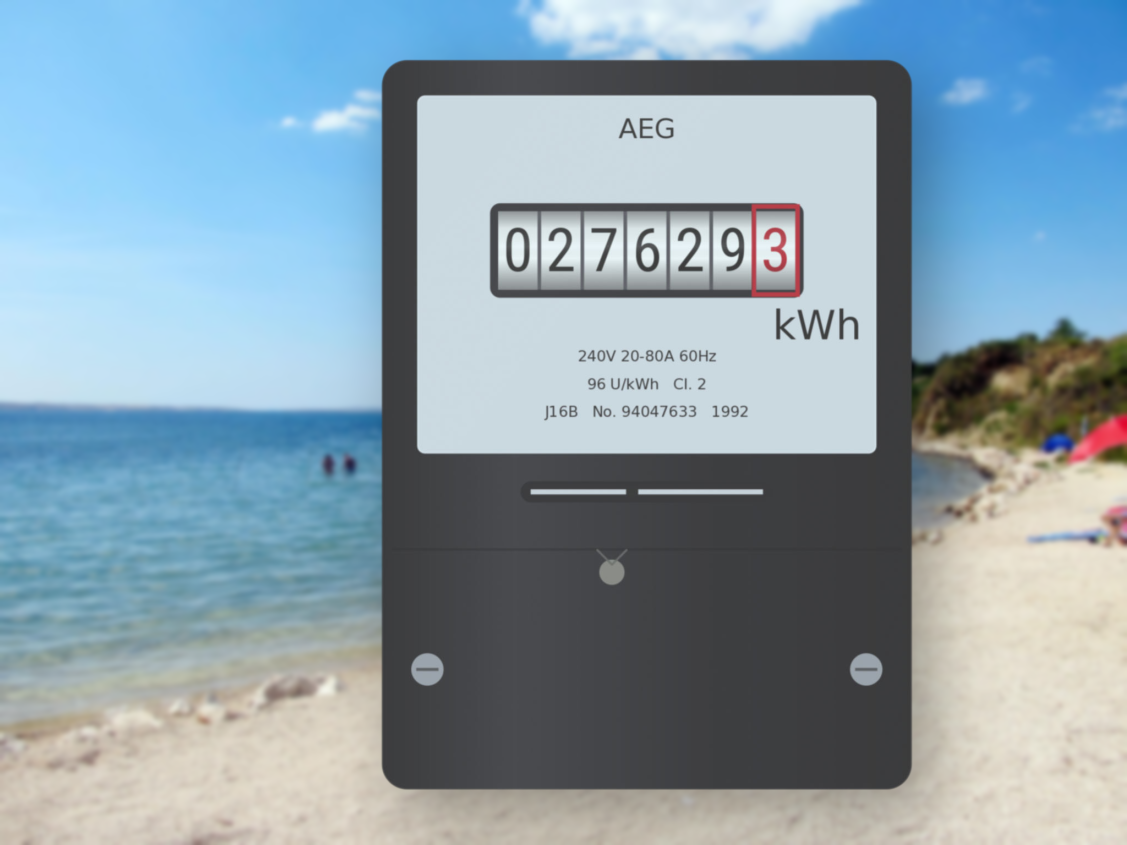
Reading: **27629.3** kWh
